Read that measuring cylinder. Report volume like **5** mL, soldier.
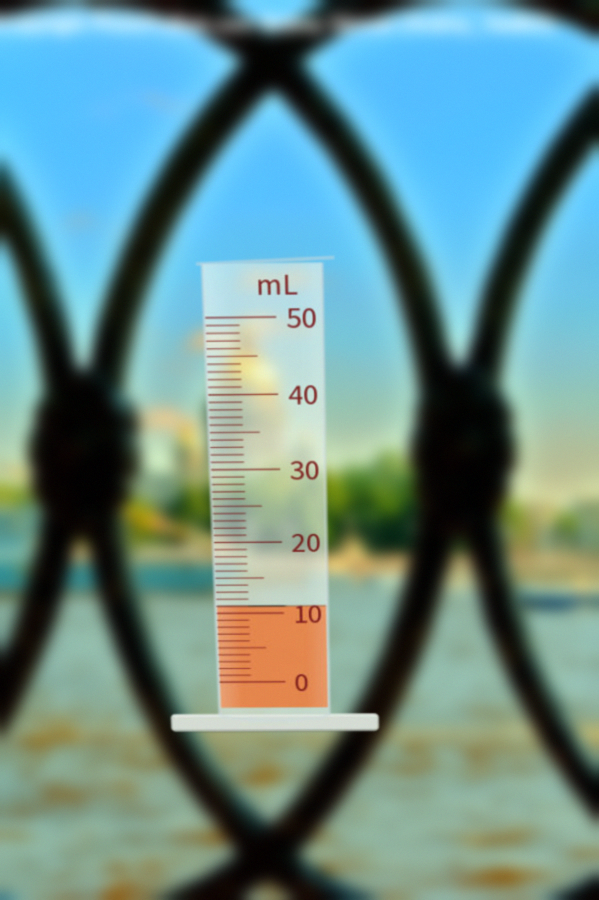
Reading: **11** mL
